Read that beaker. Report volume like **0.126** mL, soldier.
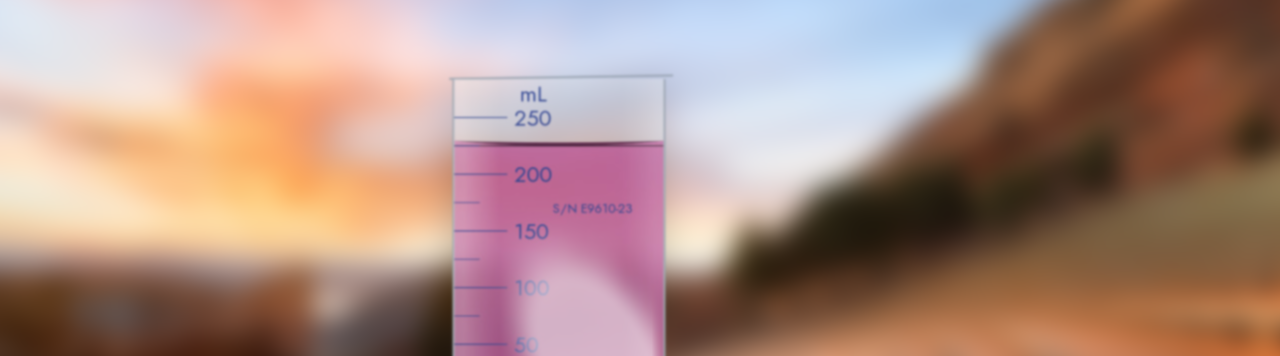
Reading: **225** mL
